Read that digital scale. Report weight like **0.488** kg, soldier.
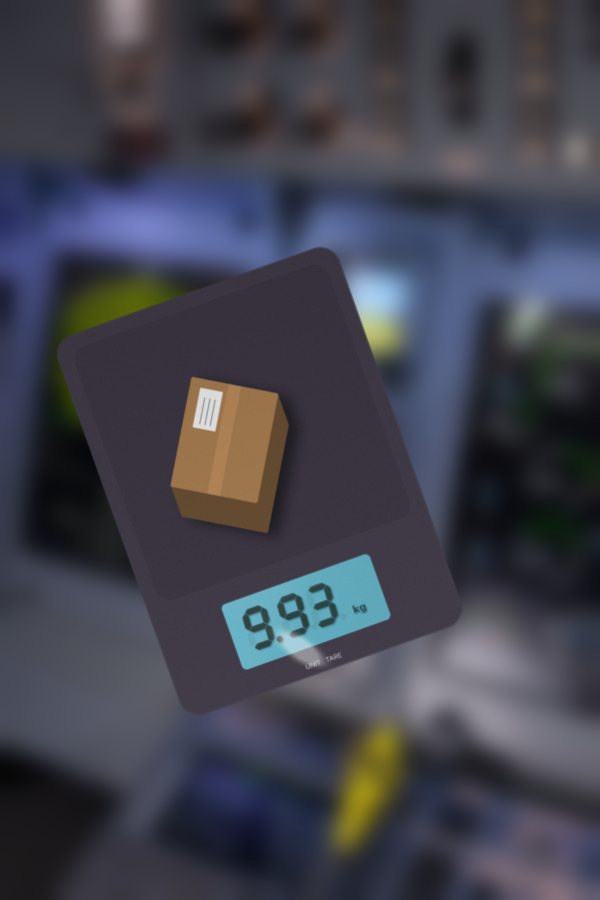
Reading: **9.93** kg
